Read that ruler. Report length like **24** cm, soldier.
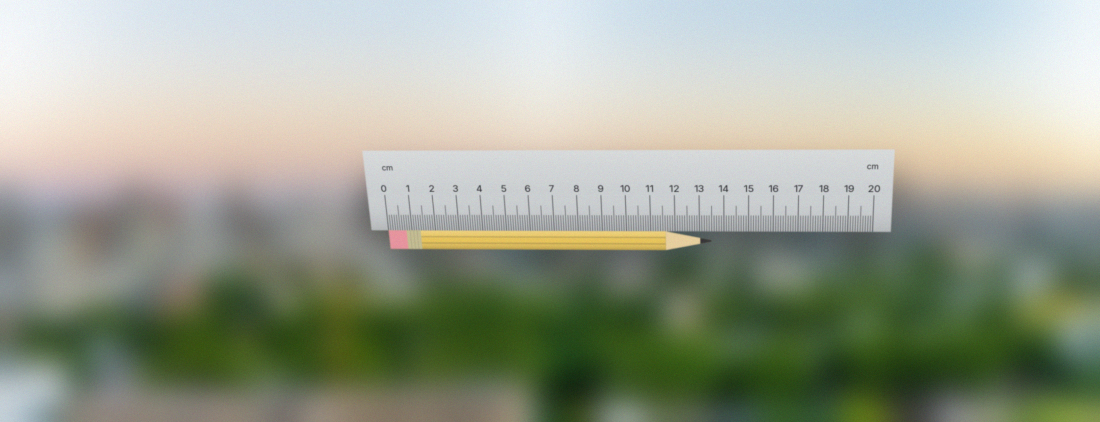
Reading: **13.5** cm
